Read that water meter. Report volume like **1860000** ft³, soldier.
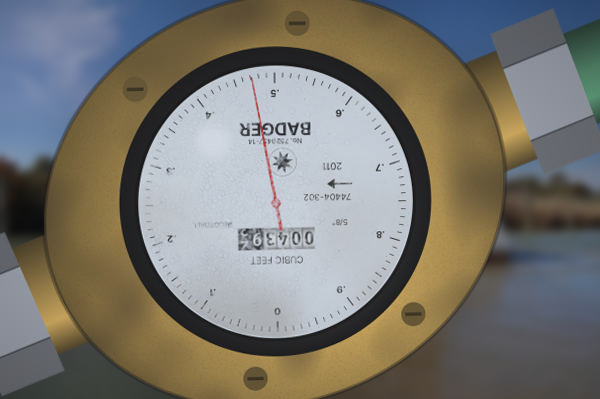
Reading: **4392.47** ft³
